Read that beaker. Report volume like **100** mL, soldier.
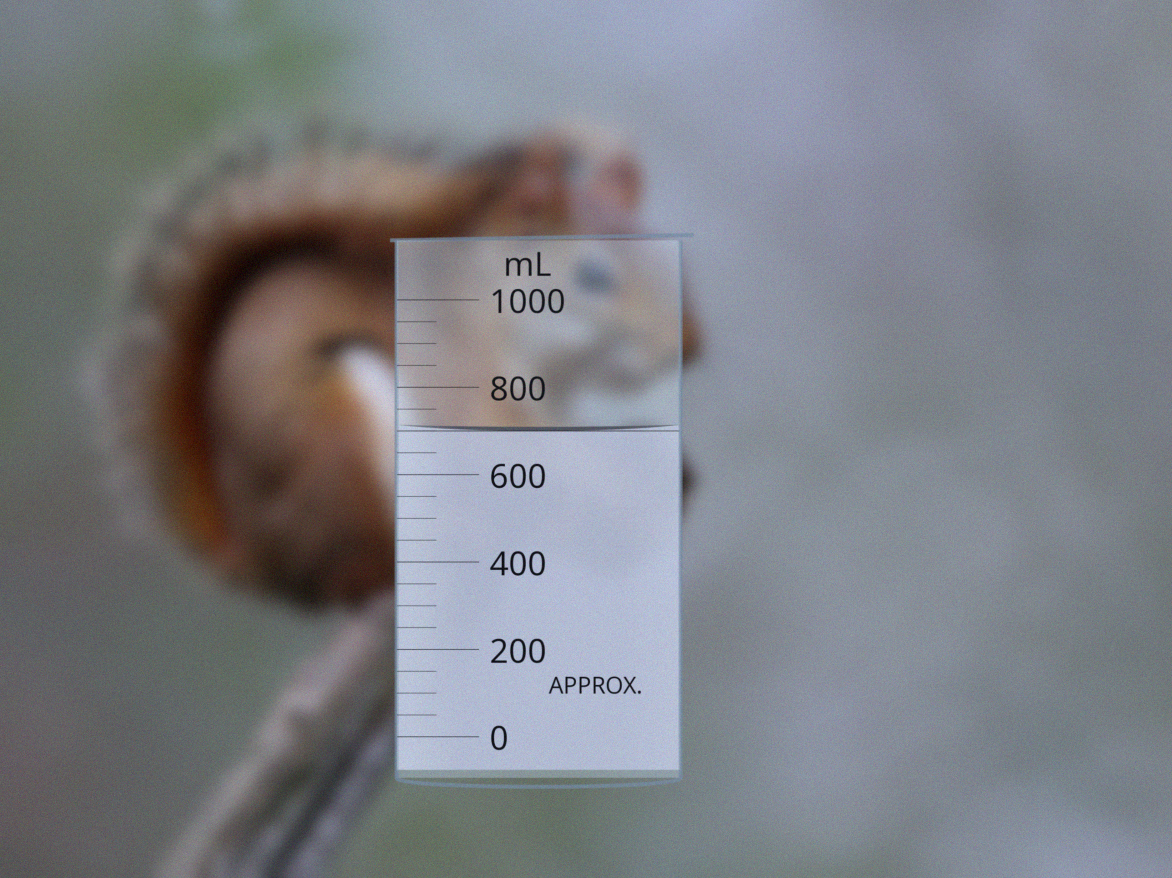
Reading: **700** mL
